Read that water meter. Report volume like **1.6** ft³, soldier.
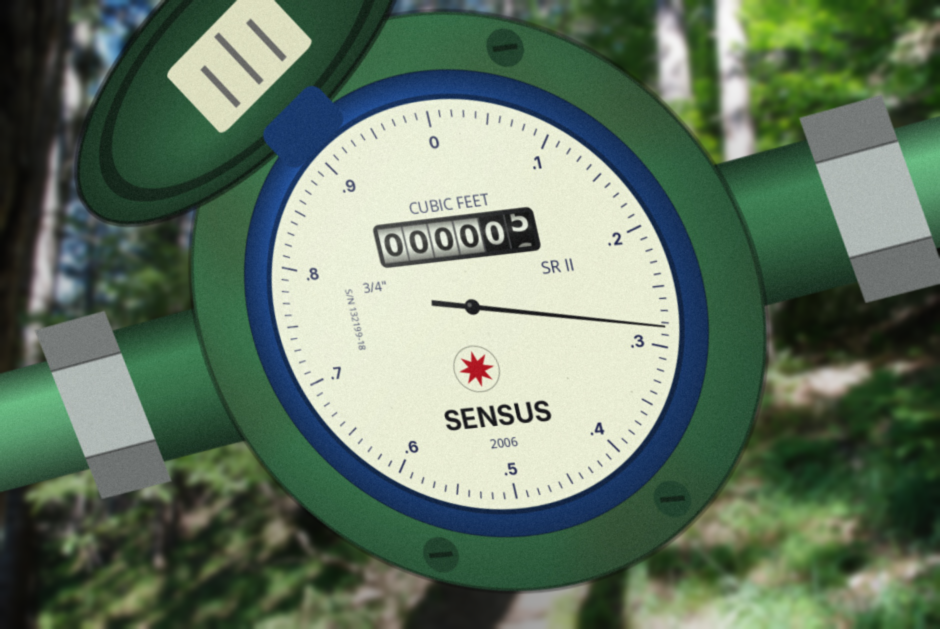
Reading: **5.28** ft³
